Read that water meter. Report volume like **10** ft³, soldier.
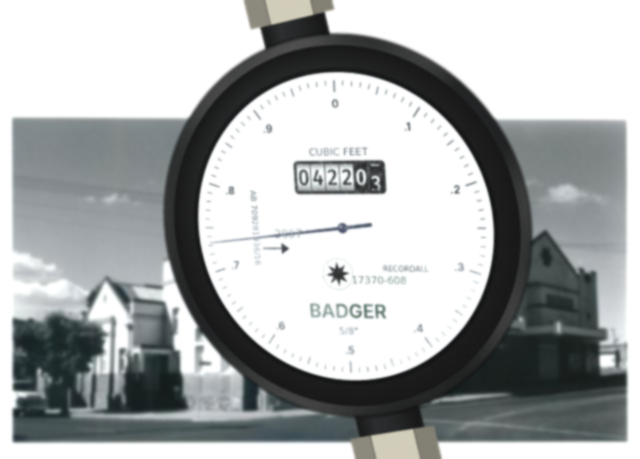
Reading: **42202.73** ft³
